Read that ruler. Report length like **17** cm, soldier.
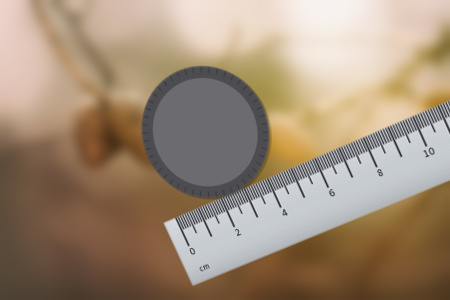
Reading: **5** cm
